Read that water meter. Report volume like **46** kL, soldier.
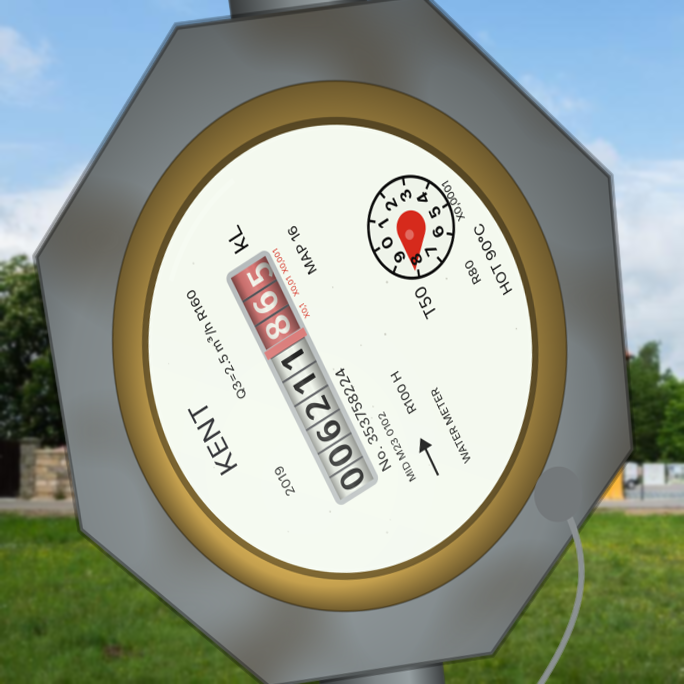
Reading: **6211.8648** kL
